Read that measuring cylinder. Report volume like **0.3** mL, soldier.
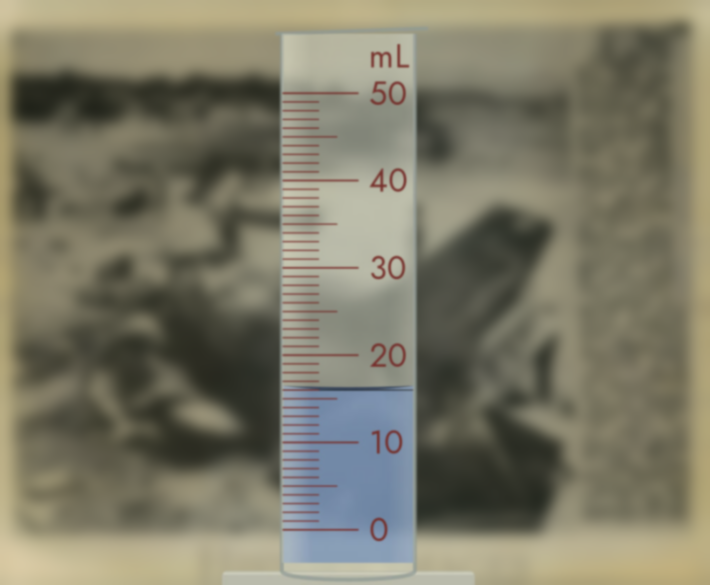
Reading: **16** mL
